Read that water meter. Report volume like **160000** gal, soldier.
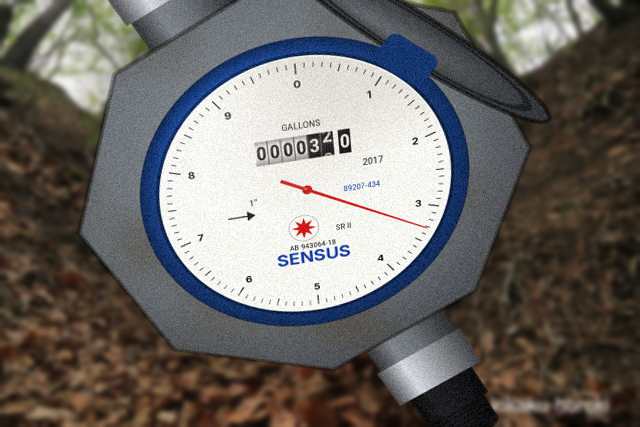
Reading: **323.3** gal
